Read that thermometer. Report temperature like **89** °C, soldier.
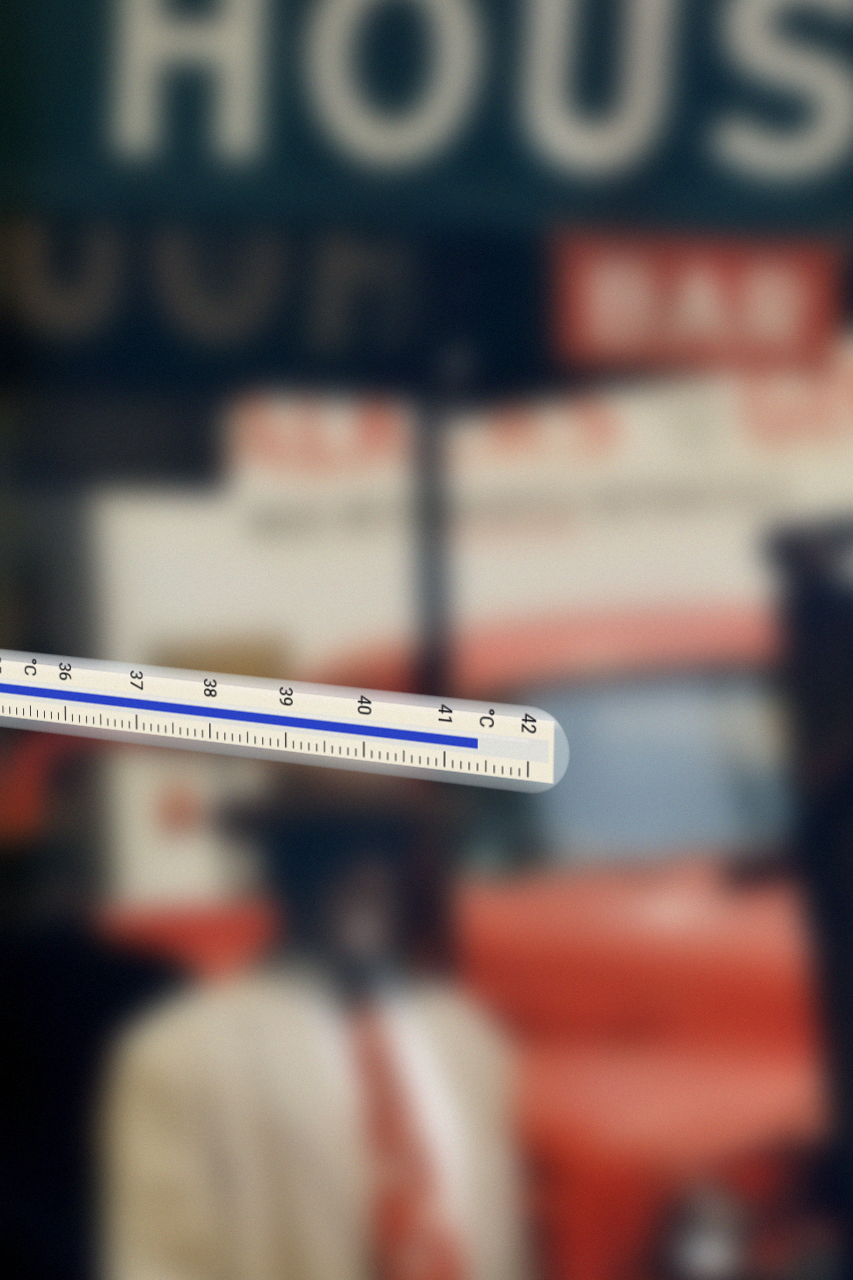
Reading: **41.4** °C
